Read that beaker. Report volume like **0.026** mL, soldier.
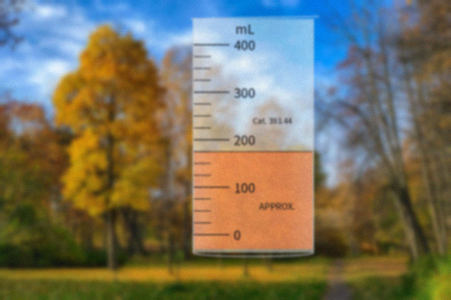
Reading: **175** mL
